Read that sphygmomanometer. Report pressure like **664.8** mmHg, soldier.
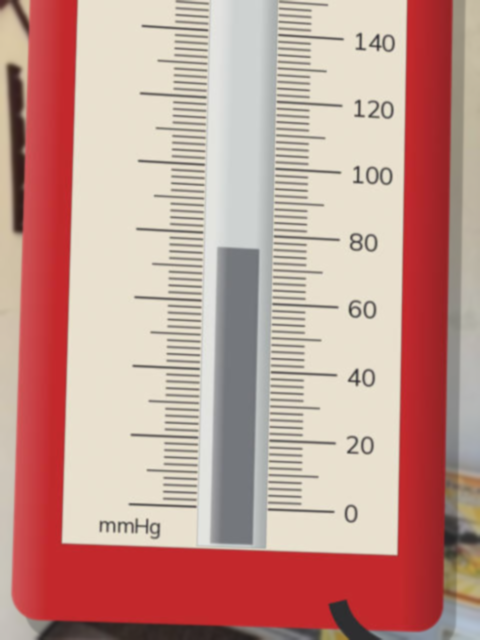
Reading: **76** mmHg
